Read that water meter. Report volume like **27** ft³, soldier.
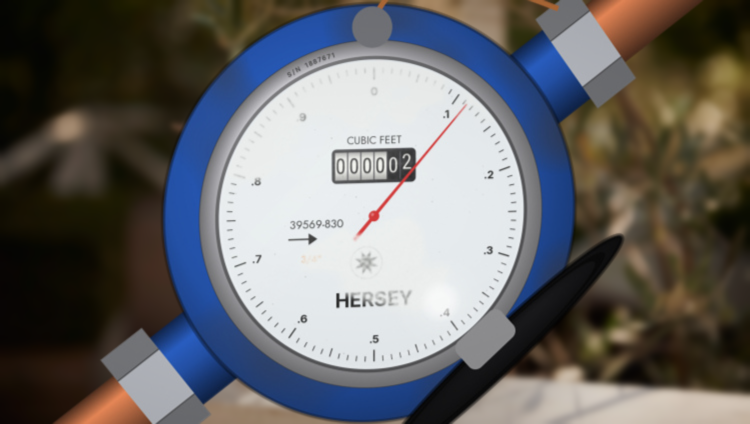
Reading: **2.11** ft³
